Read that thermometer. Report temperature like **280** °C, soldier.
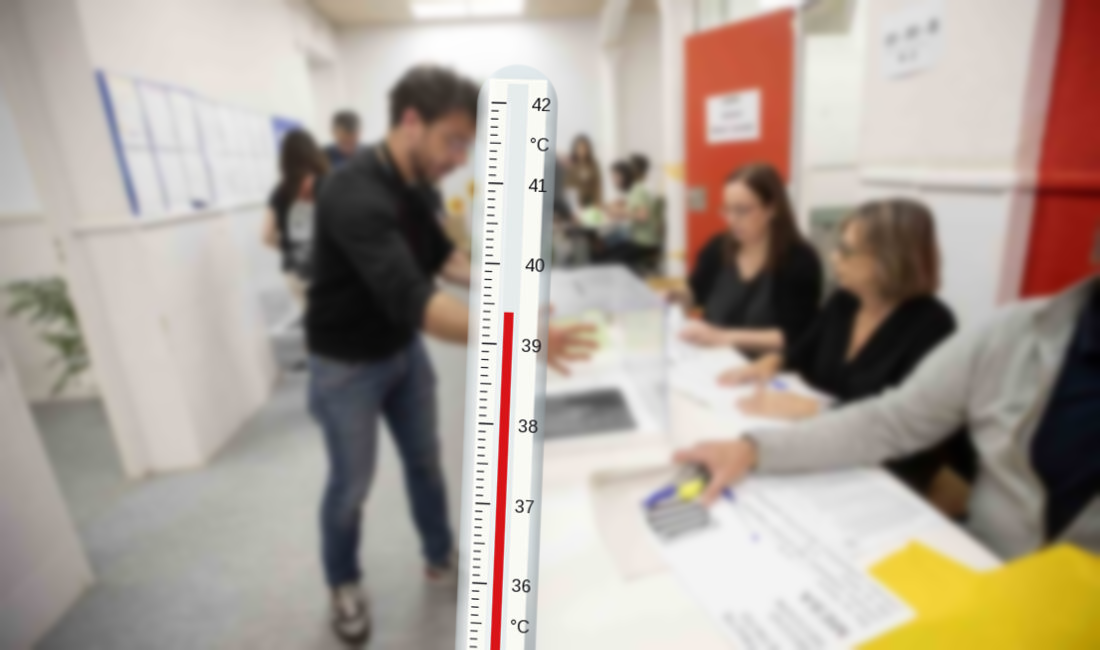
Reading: **39.4** °C
